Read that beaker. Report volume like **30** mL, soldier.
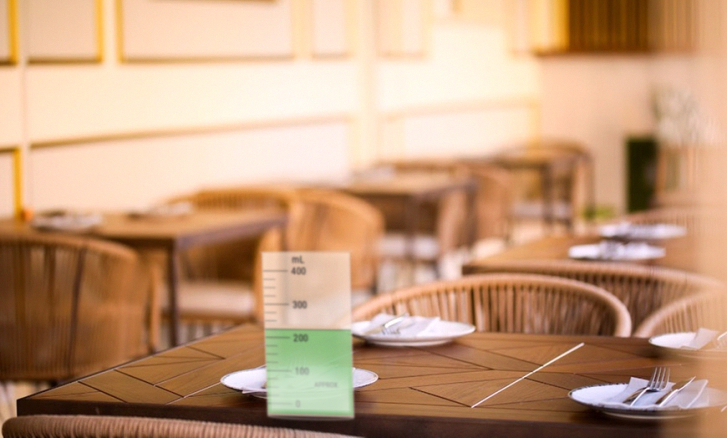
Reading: **225** mL
